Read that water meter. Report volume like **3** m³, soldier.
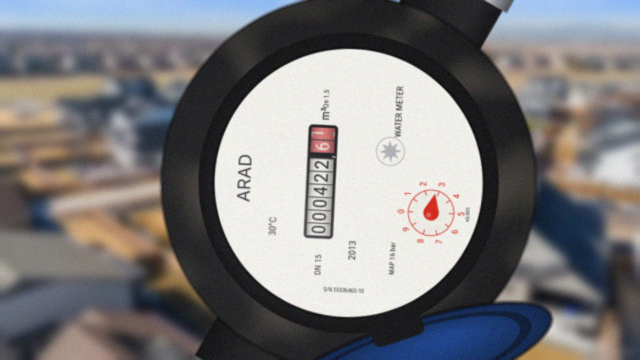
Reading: **422.612** m³
